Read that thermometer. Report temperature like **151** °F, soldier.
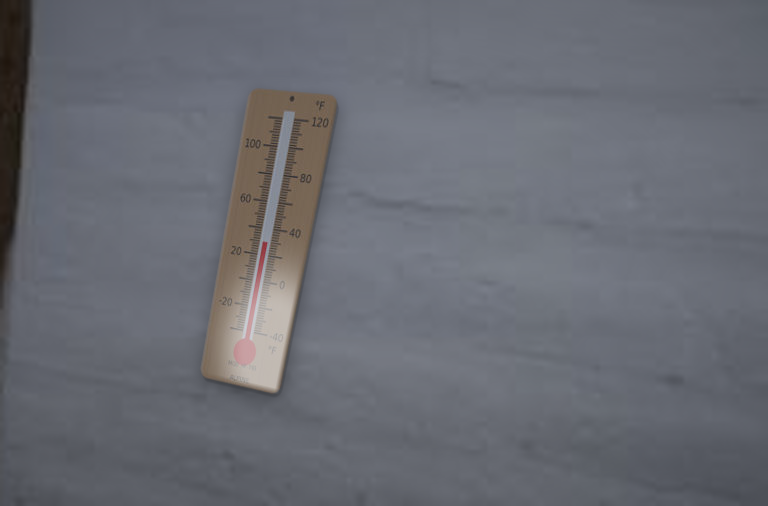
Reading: **30** °F
